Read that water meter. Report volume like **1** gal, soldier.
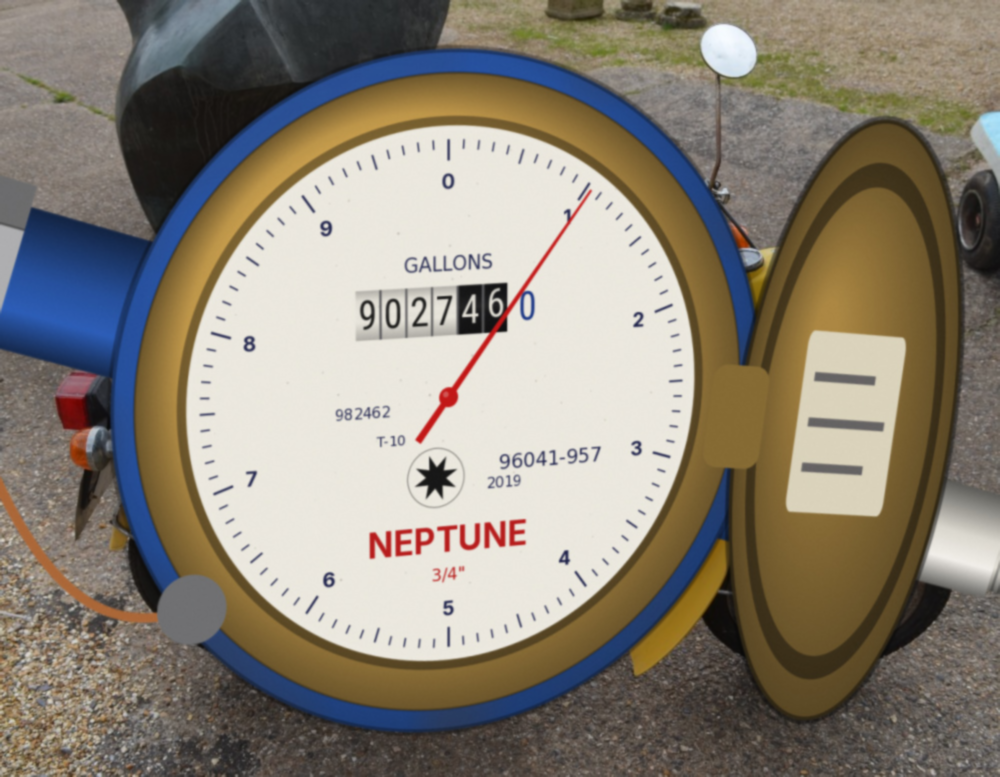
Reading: **9027461.0** gal
